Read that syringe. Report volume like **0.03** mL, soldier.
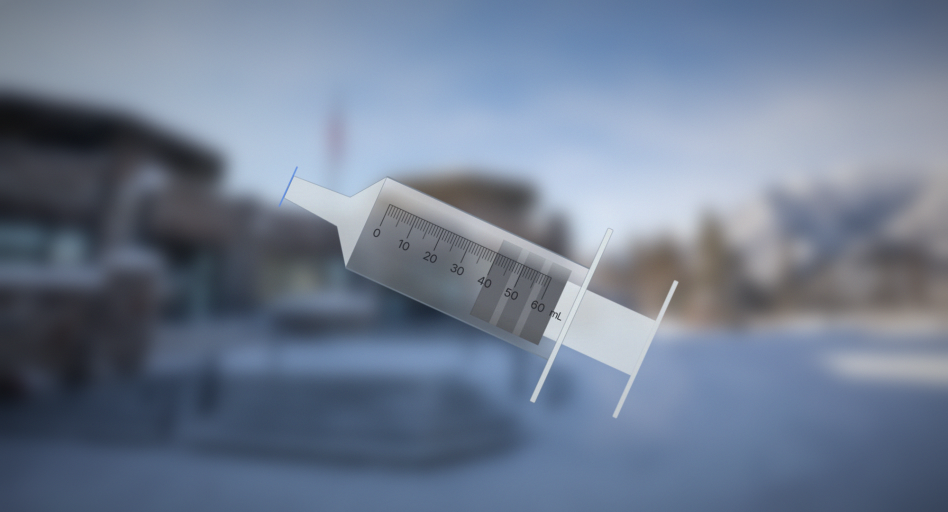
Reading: **40** mL
